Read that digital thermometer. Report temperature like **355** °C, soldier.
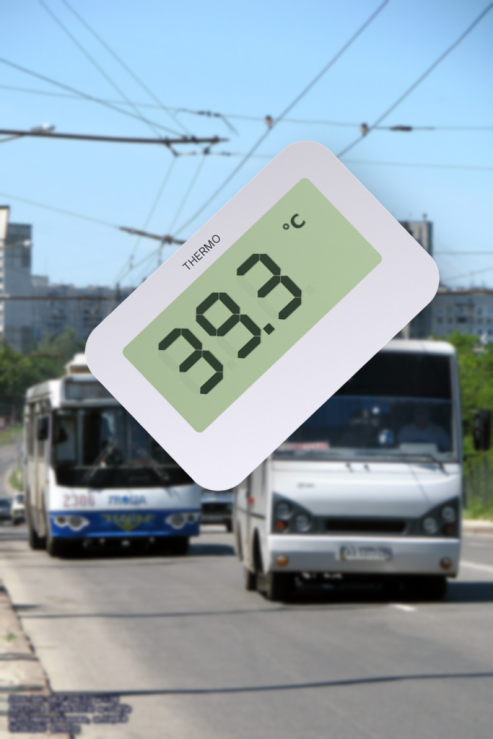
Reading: **39.3** °C
